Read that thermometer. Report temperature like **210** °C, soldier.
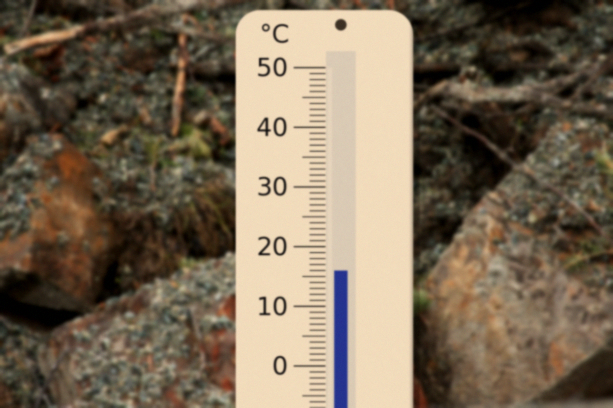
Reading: **16** °C
